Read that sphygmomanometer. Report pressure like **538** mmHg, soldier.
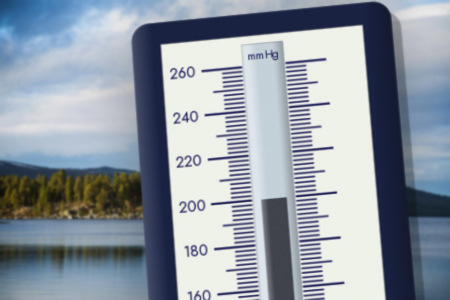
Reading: **200** mmHg
